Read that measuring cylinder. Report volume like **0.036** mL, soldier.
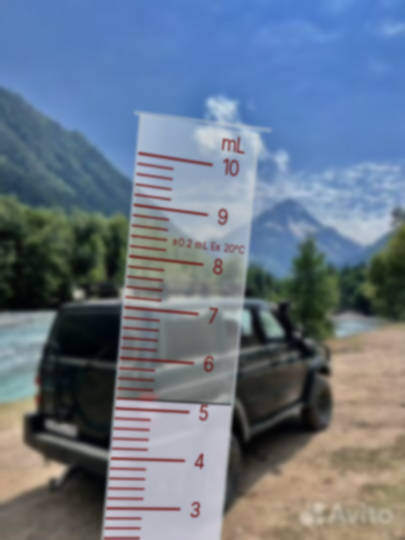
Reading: **5.2** mL
